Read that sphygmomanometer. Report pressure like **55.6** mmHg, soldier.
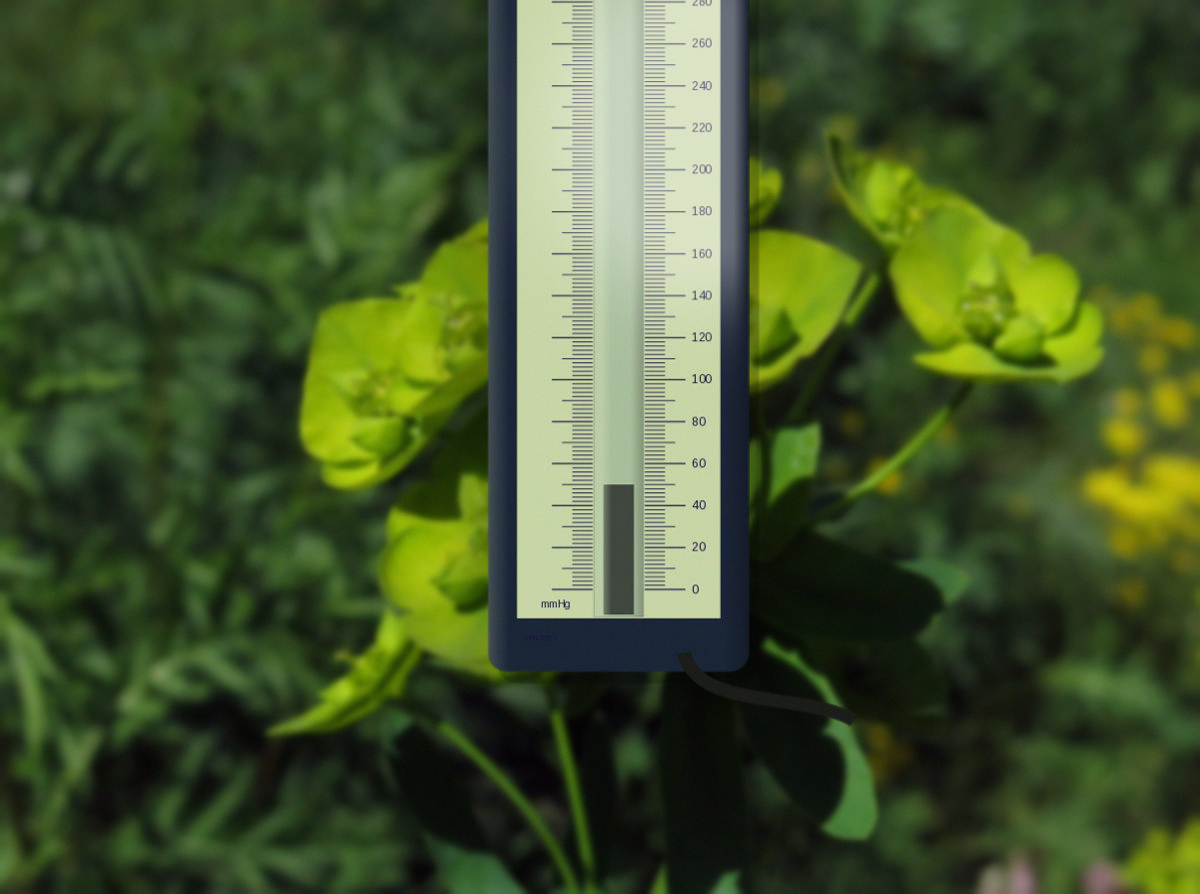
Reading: **50** mmHg
